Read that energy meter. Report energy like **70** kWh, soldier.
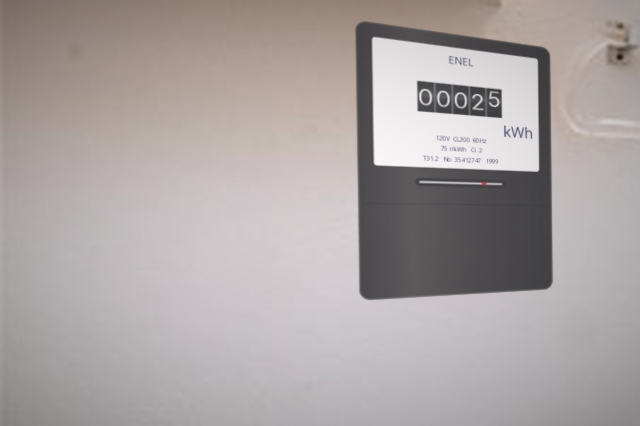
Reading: **25** kWh
